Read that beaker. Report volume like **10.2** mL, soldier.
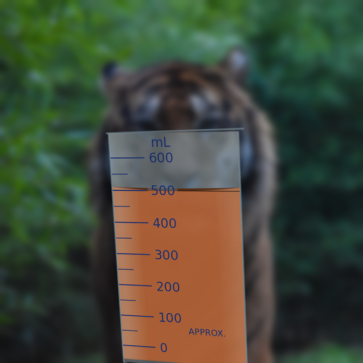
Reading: **500** mL
